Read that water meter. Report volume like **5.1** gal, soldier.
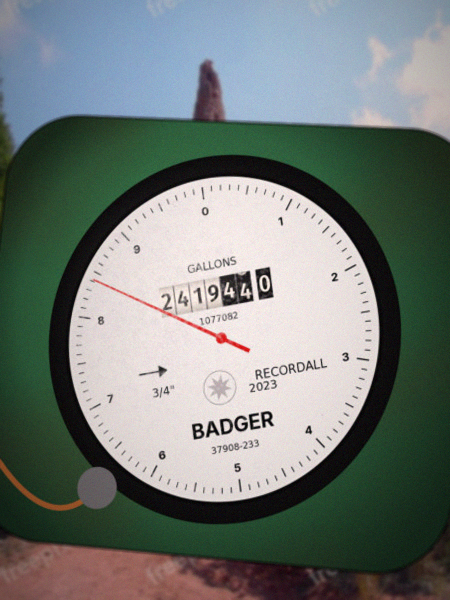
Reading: **2419438.4** gal
